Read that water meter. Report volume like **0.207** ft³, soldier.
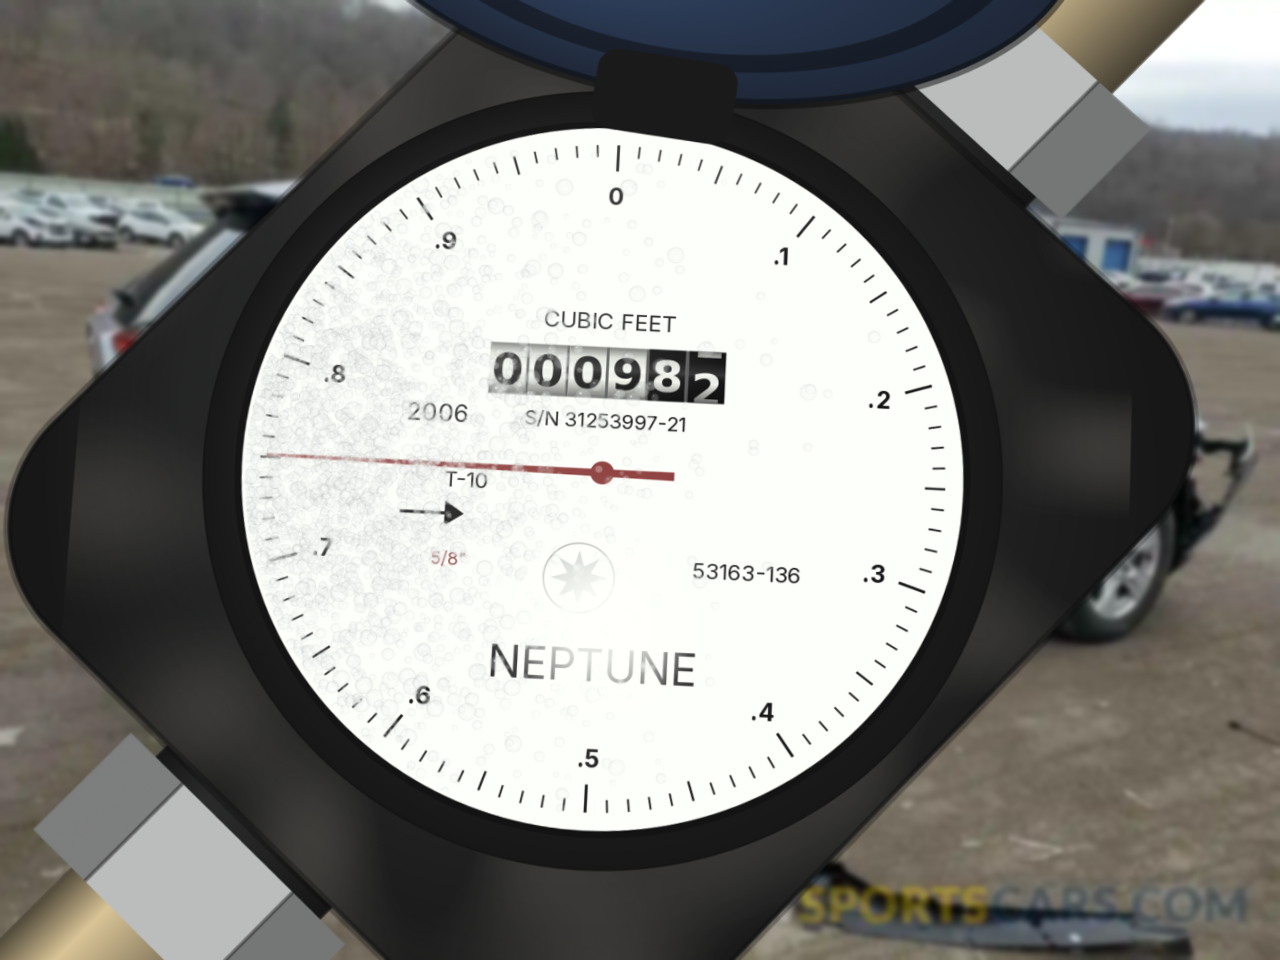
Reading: **981.75** ft³
